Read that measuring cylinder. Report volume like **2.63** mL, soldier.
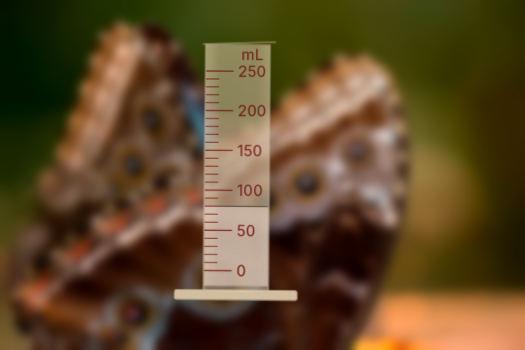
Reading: **80** mL
